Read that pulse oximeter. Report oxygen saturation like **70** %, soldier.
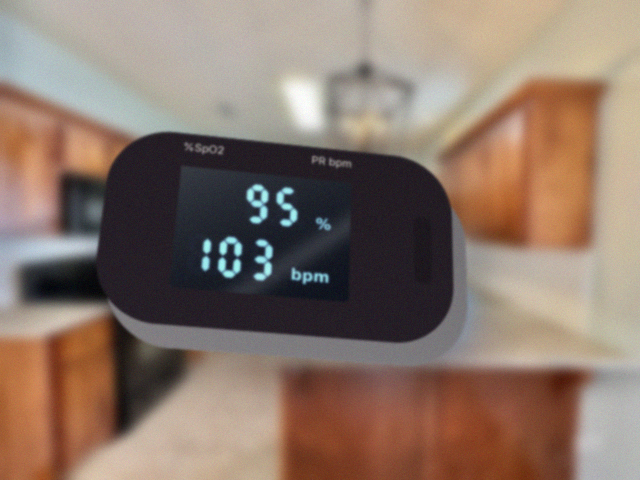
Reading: **95** %
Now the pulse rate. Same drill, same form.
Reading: **103** bpm
